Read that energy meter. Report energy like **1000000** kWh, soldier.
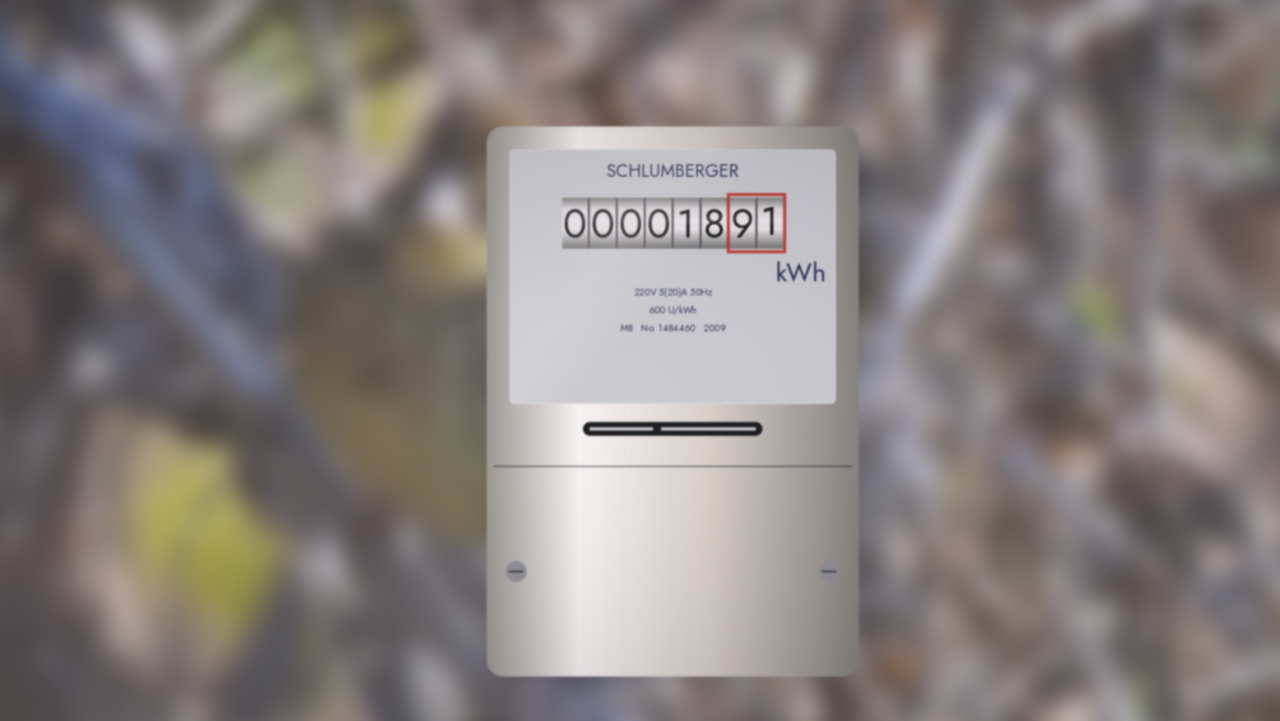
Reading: **18.91** kWh
